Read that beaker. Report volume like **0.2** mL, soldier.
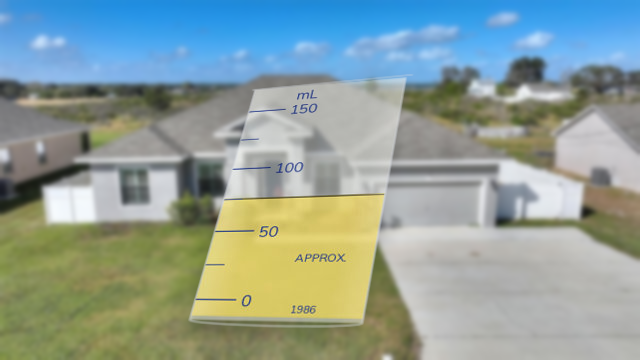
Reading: **75** mL
